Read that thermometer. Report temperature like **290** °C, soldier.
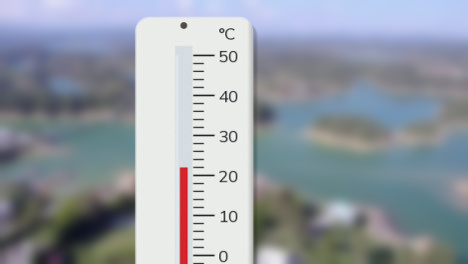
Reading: **22** °C
